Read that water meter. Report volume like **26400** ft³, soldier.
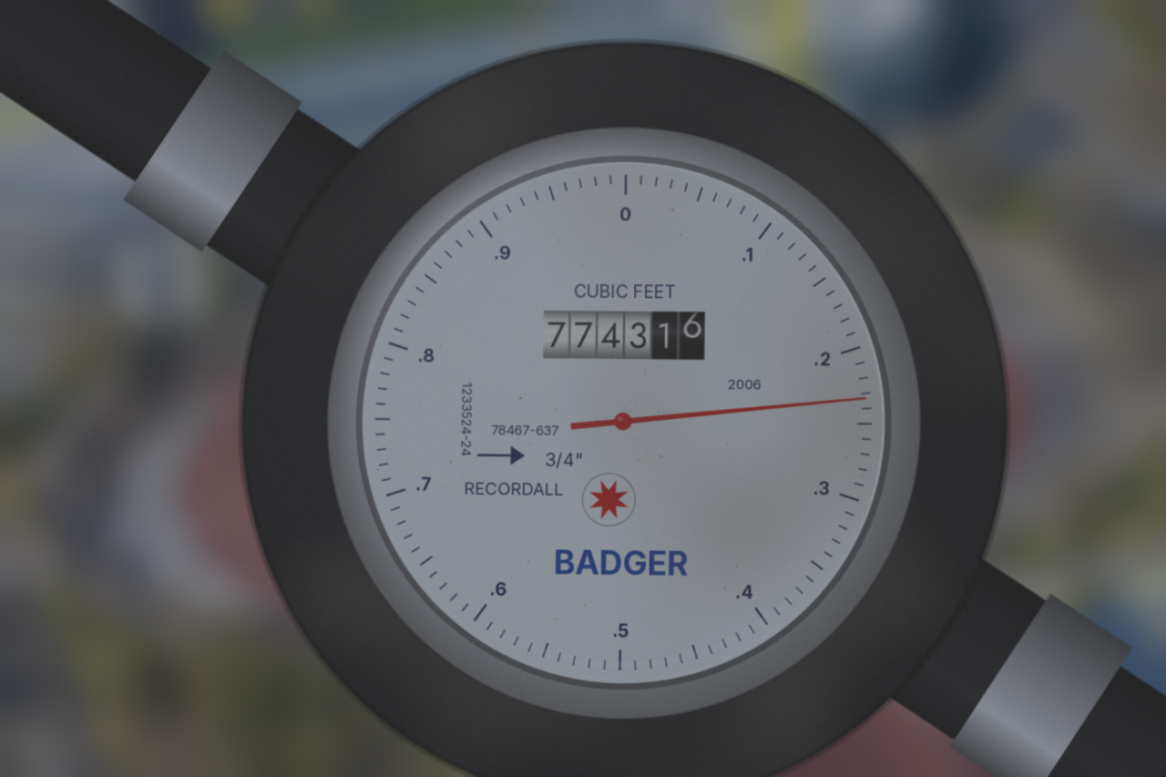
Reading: **774316.23** ft³
